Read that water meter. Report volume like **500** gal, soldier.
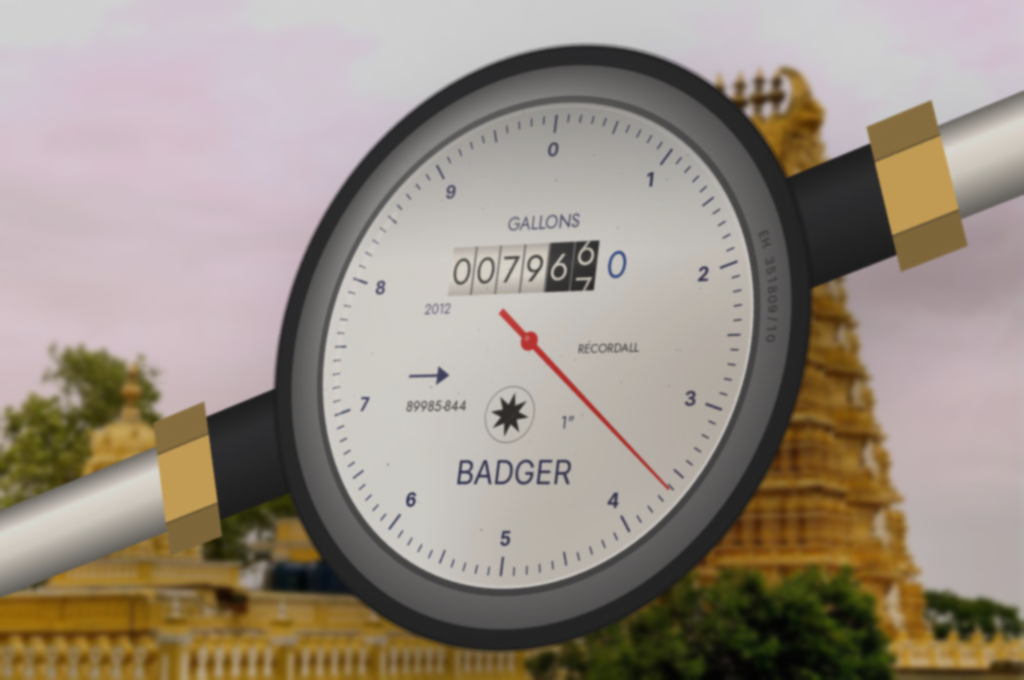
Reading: **79663.6** gal
